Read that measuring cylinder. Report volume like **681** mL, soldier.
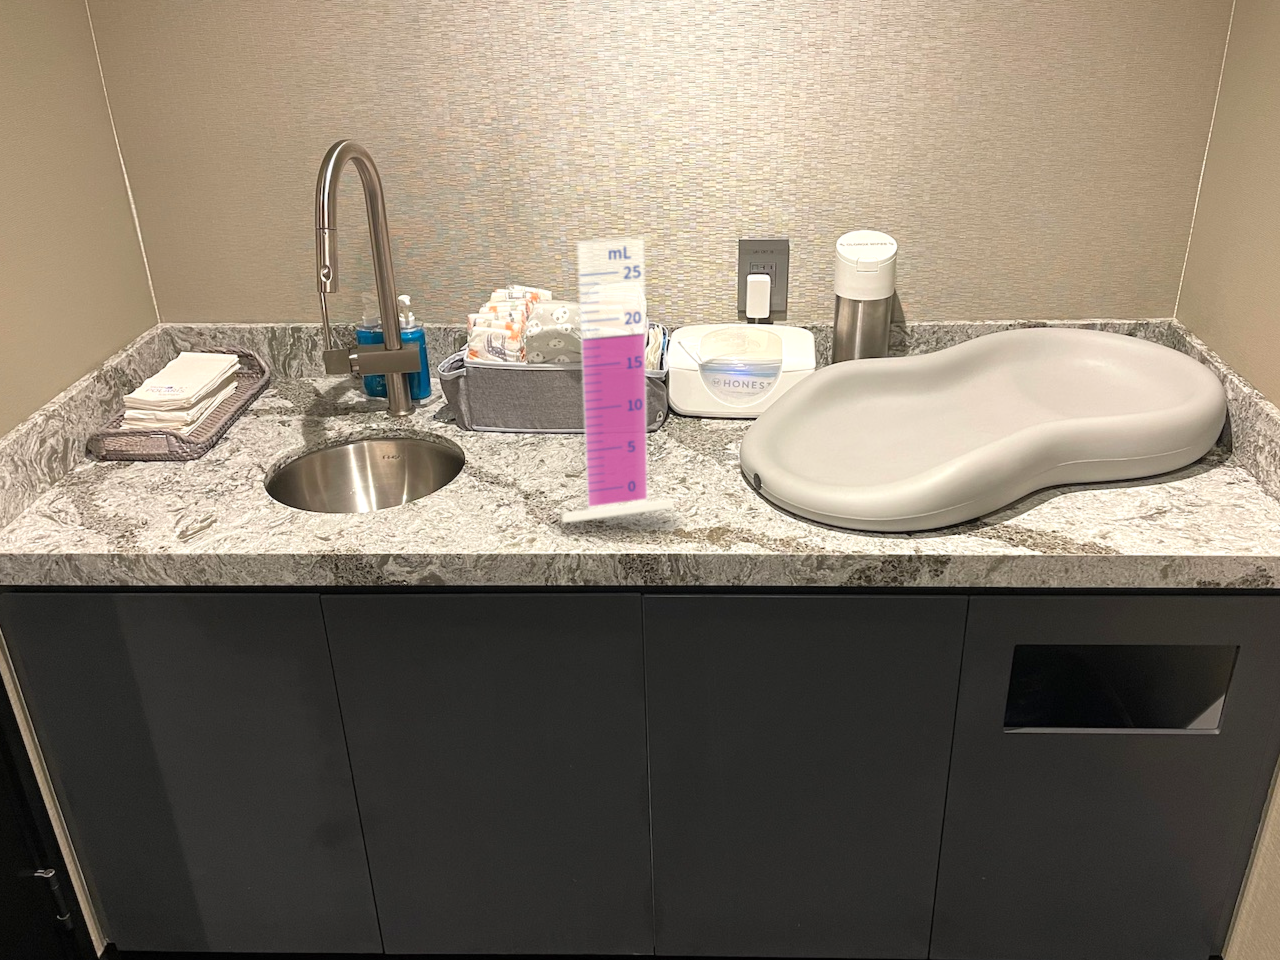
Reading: **18** mL
